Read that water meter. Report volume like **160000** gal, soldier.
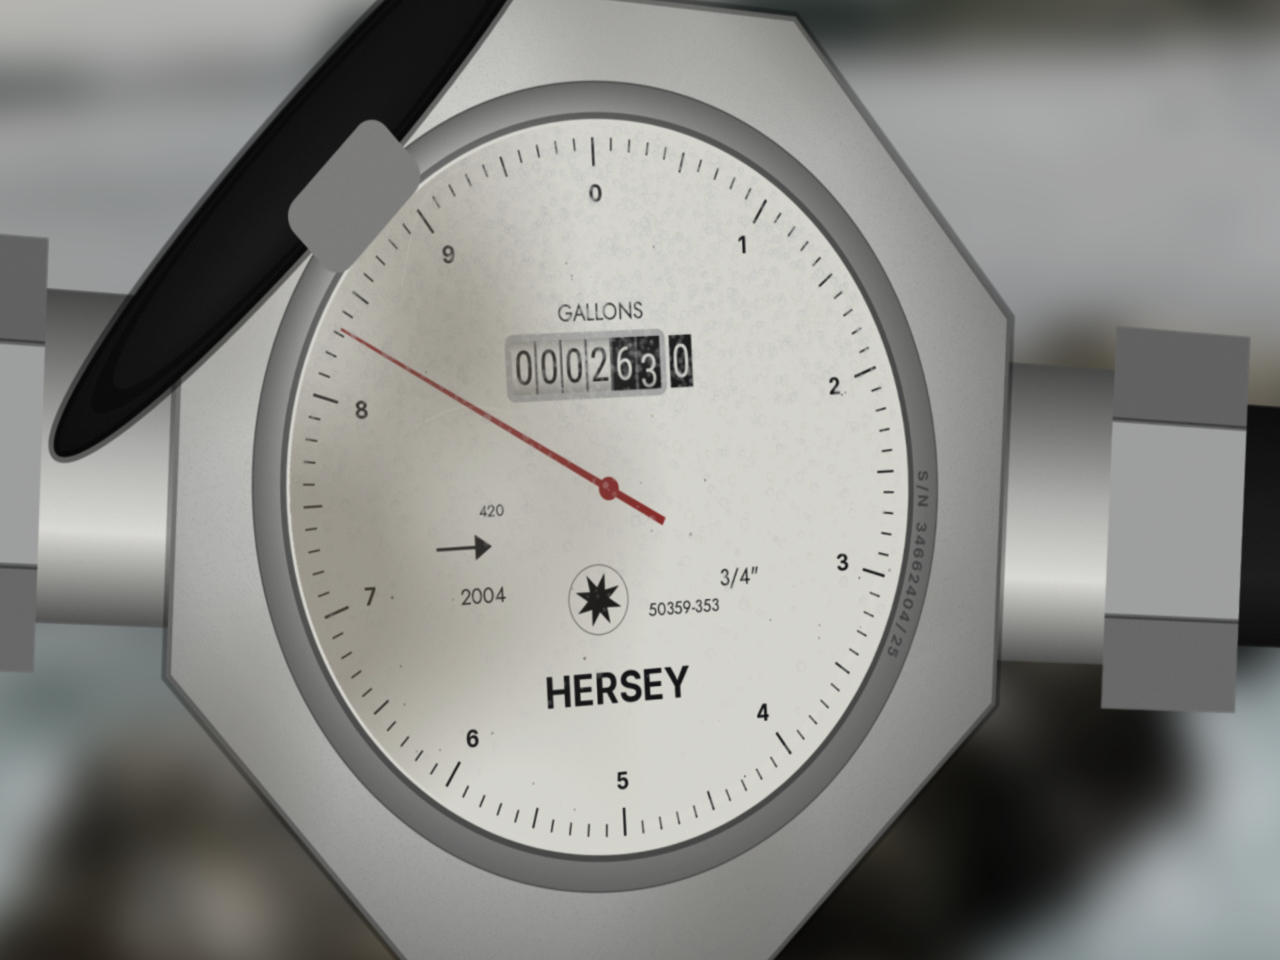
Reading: **2628.3** gal
